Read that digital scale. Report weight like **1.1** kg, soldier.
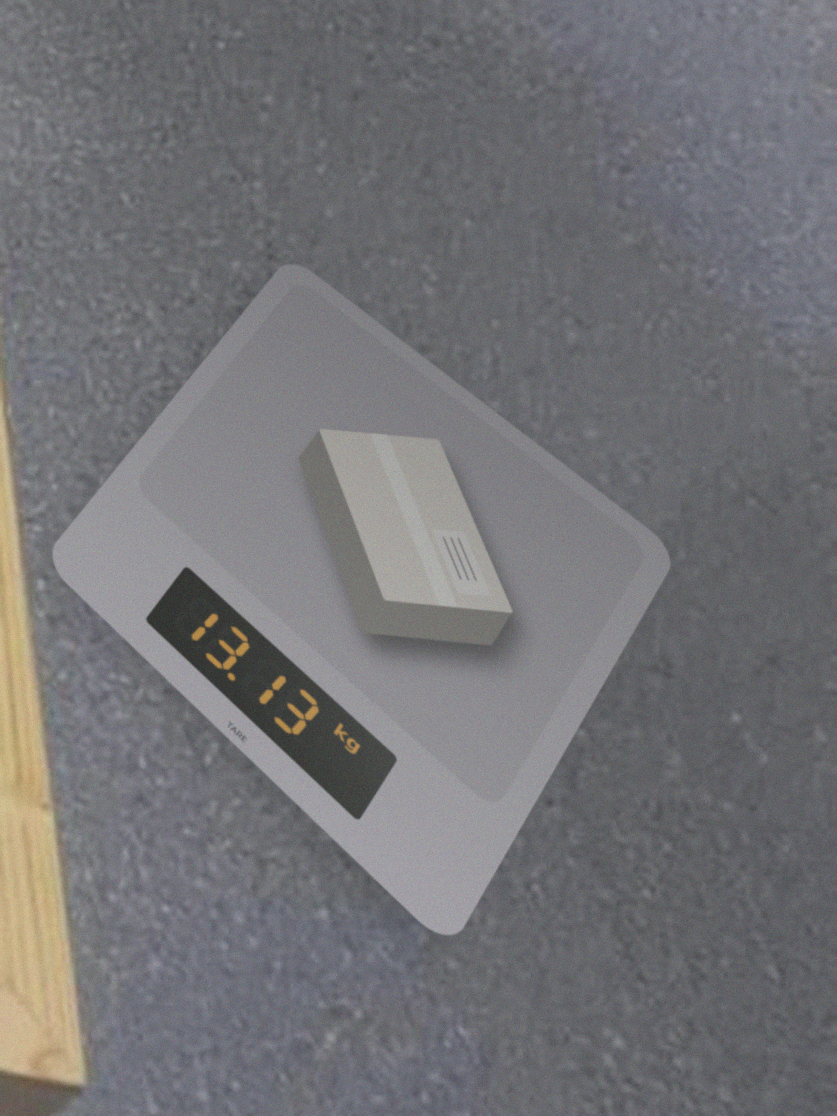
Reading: **13.13** kg
